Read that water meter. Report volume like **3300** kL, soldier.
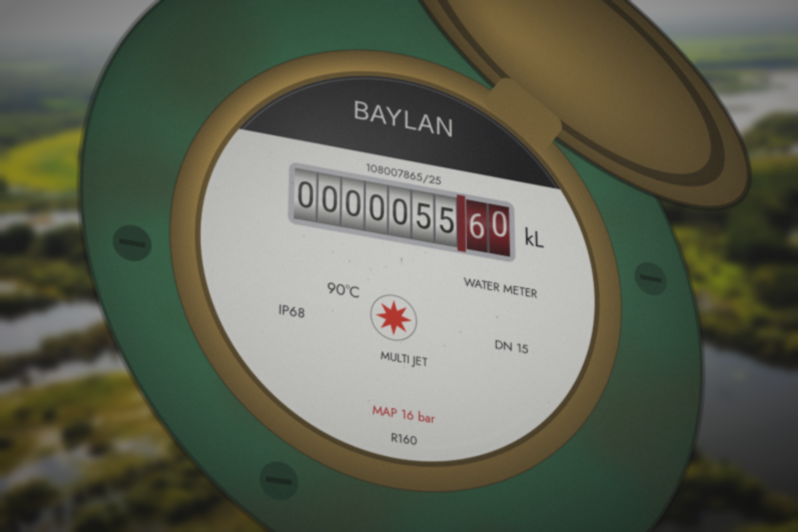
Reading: **55.60** kL
